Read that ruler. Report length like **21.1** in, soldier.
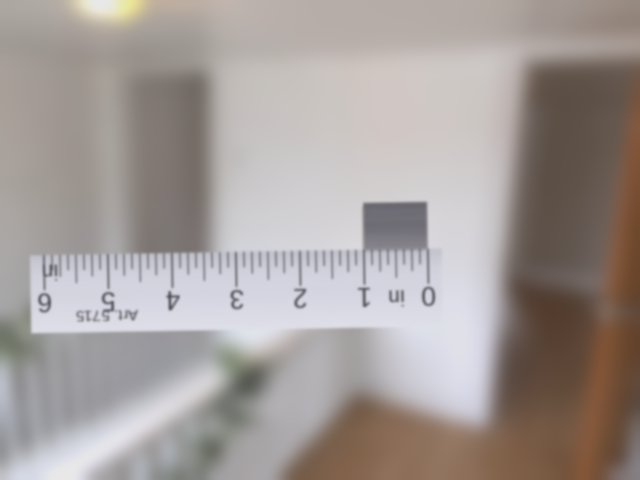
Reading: **1** in
